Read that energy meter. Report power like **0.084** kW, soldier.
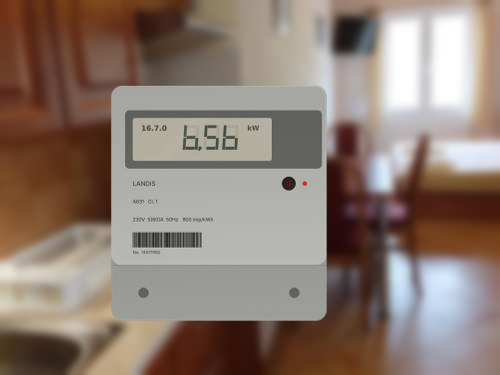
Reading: **6.56** kW
